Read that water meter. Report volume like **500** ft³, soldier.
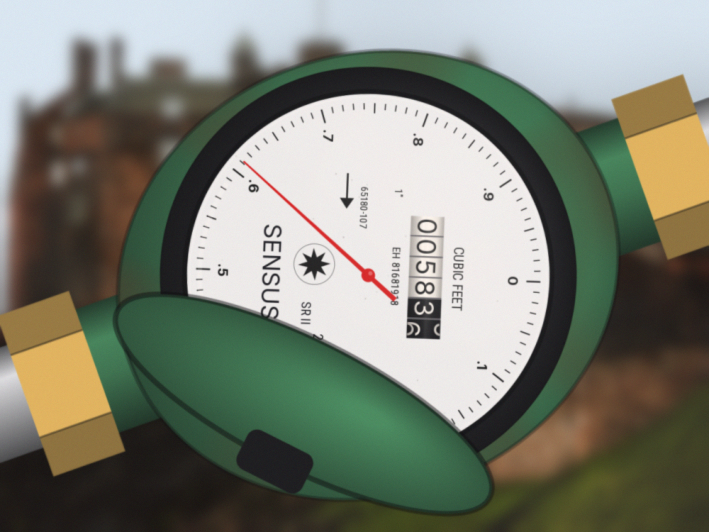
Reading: **5835.61** ft³
